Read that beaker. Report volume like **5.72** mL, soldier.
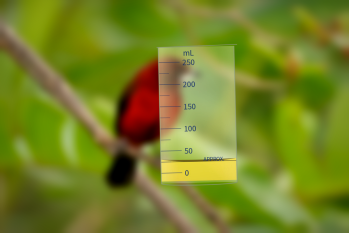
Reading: **25** mL
